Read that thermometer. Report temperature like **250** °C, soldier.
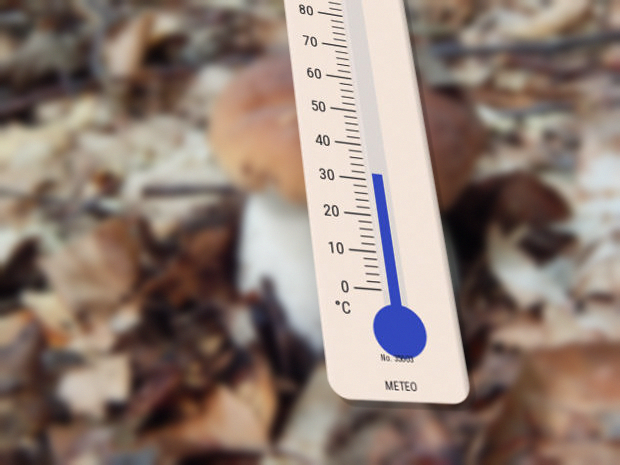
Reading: **32** °C
